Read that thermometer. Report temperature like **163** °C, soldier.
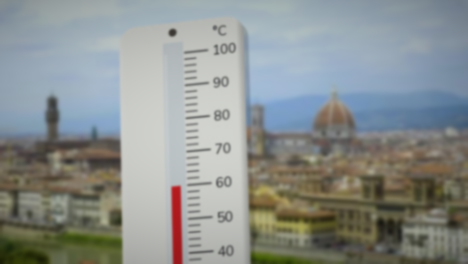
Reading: **60** °C
